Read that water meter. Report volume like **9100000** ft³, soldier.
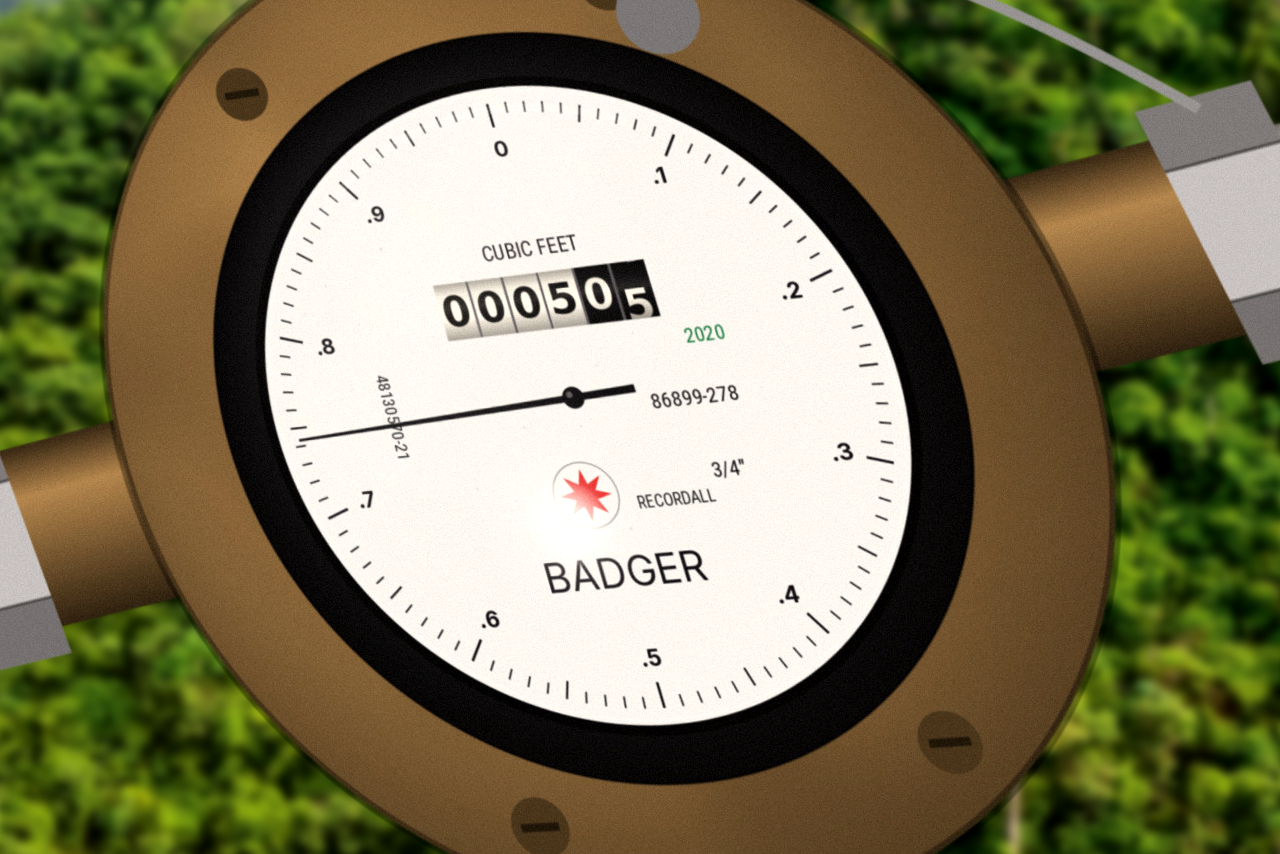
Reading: **504.74** ft³
